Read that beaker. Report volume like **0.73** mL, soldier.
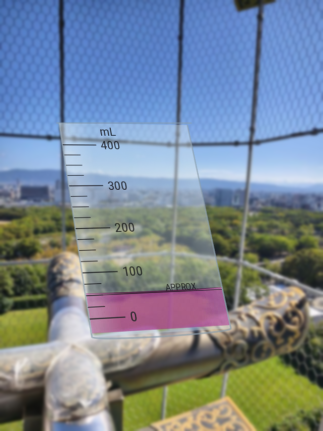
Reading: **50** mL
